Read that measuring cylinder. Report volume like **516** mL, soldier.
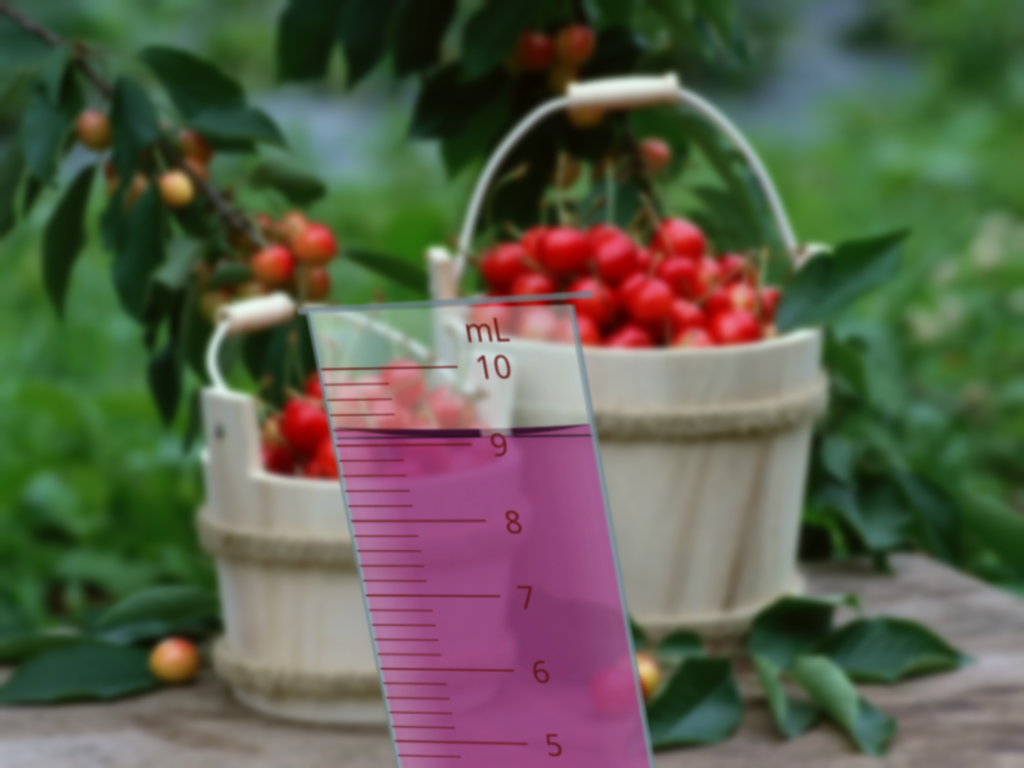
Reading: **9.1** mL
